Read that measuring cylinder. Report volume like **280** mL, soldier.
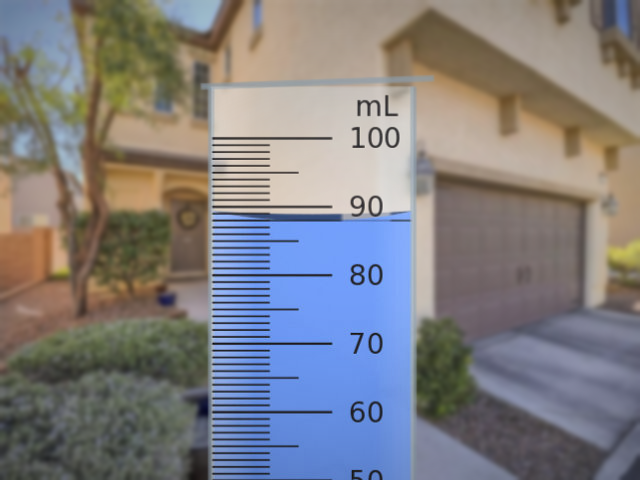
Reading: **88** mL
